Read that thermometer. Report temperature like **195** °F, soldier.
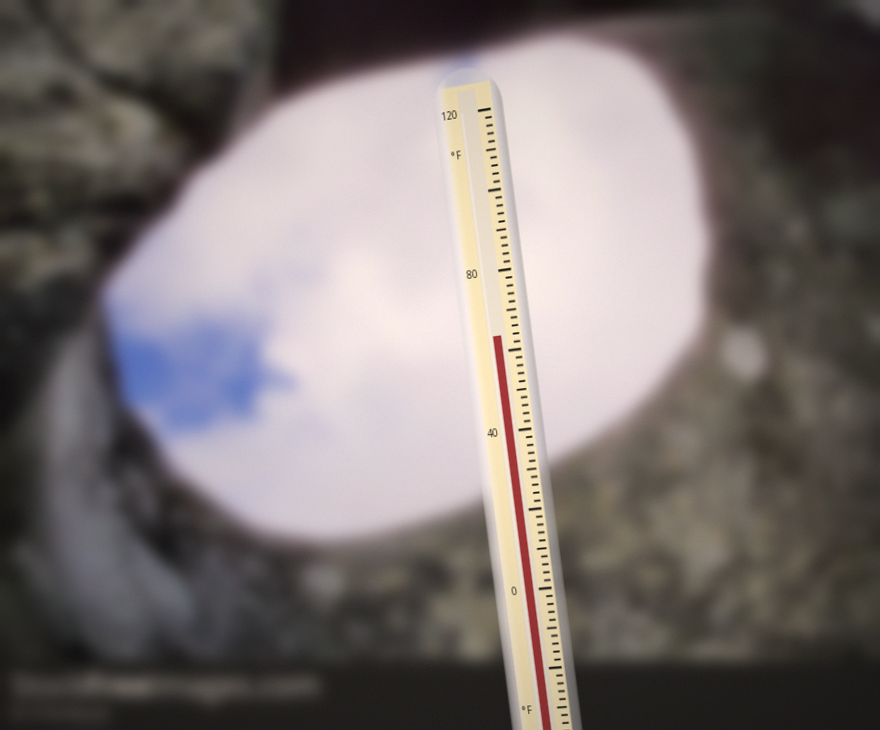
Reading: **64** °F
